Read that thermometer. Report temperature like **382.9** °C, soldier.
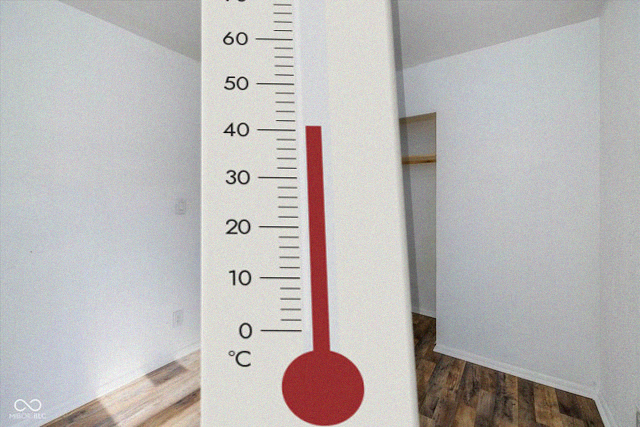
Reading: **41** °C
